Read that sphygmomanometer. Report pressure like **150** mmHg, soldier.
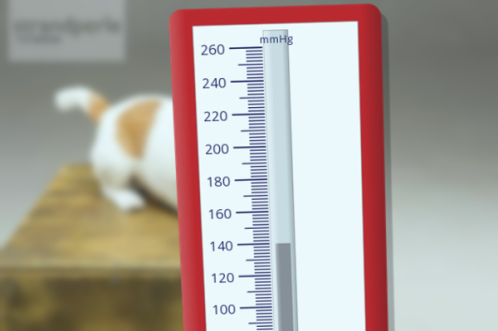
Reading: **140** mmHg
